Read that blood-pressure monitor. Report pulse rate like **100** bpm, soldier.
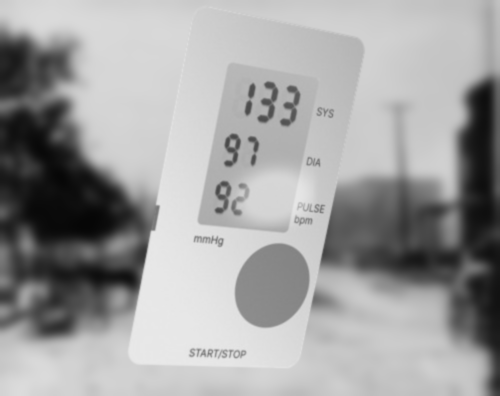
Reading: **92** bpm
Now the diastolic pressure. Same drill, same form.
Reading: **97** mmHg
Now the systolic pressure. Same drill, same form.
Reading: **133** mmHg
